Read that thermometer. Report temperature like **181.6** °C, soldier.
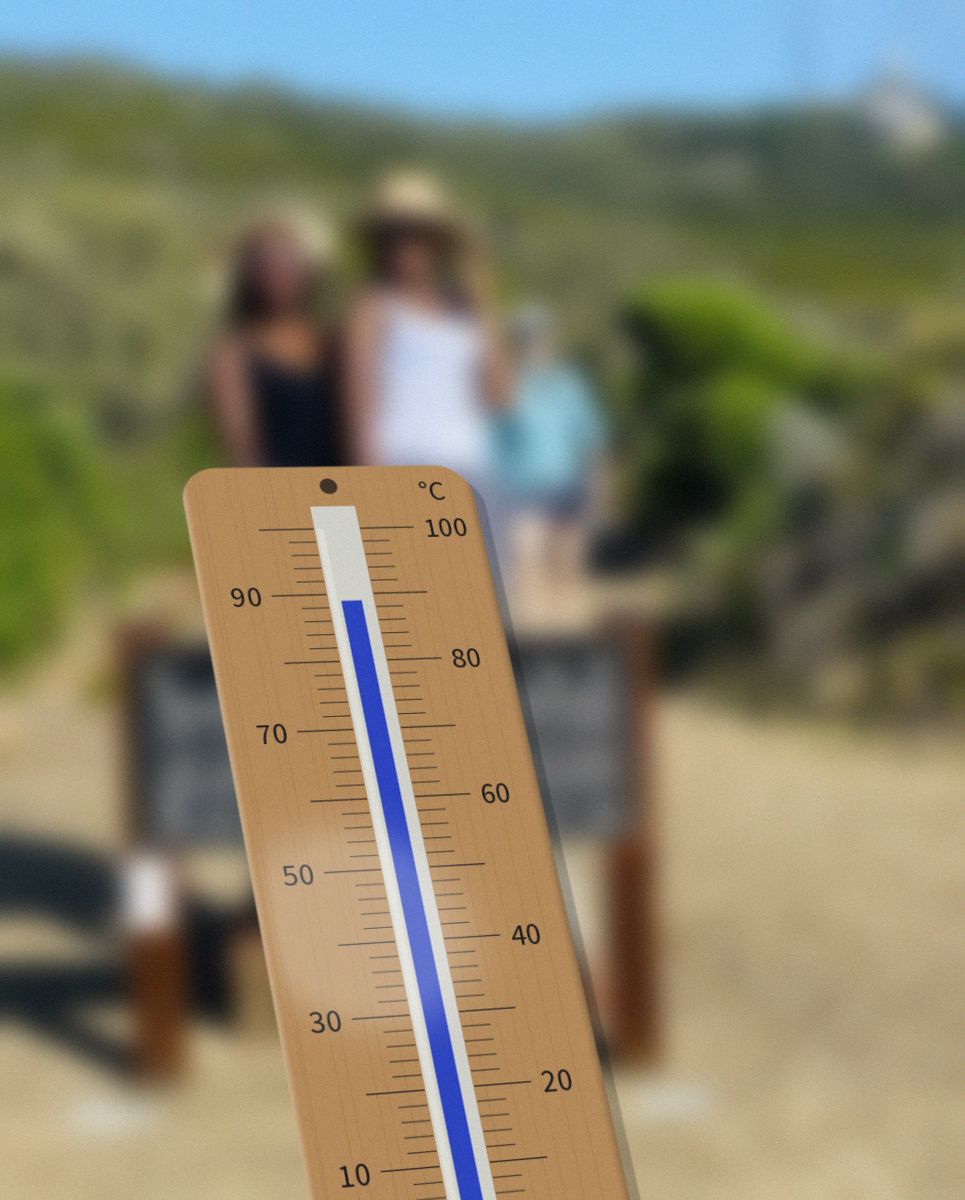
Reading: **89** °C
